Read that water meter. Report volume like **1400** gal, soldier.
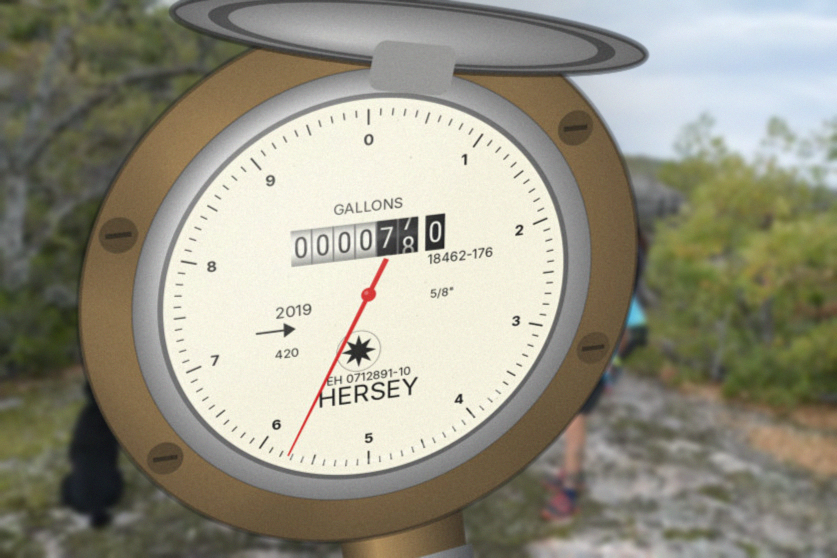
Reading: **775.7** gal
